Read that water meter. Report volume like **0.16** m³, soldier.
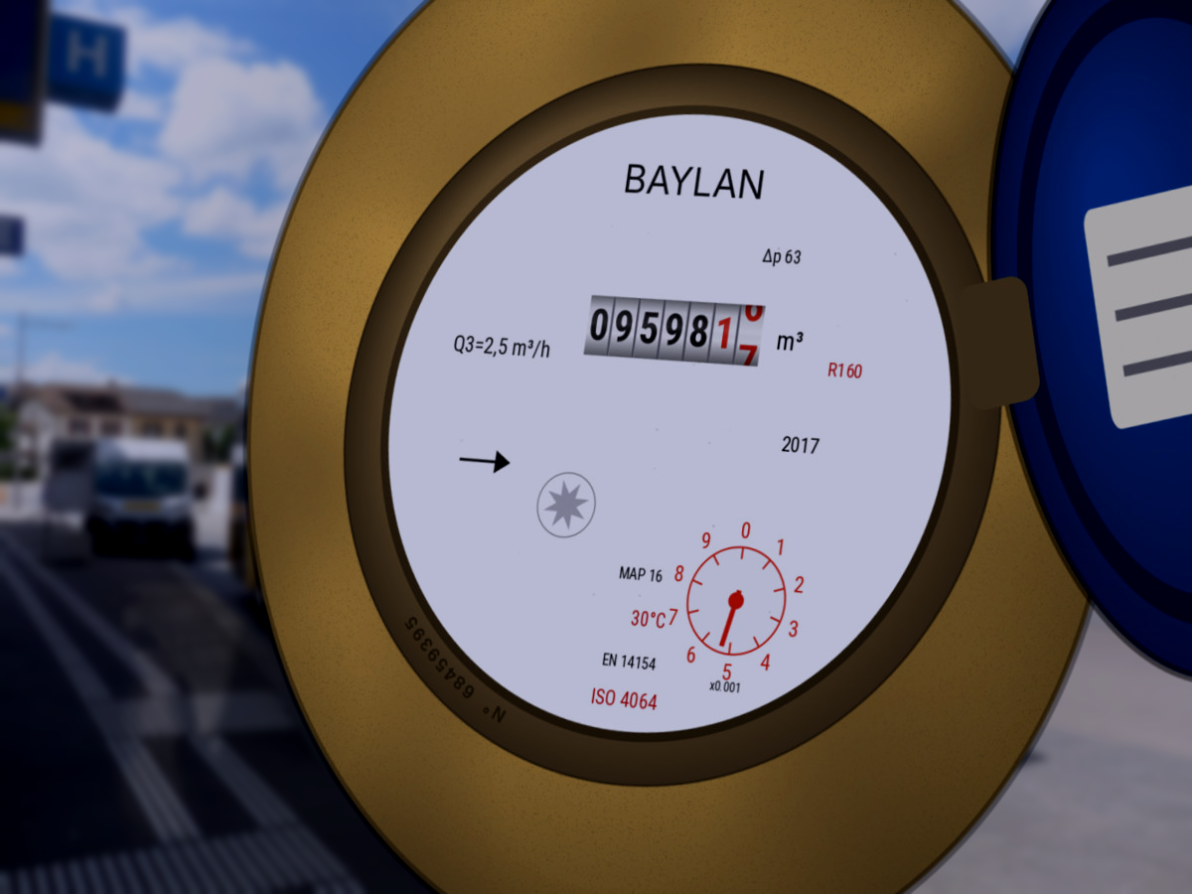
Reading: **9598.165** m³
